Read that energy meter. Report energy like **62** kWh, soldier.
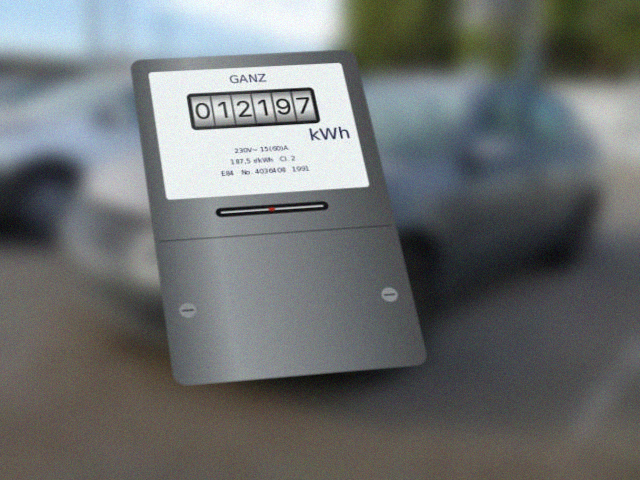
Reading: **12197** kWh
